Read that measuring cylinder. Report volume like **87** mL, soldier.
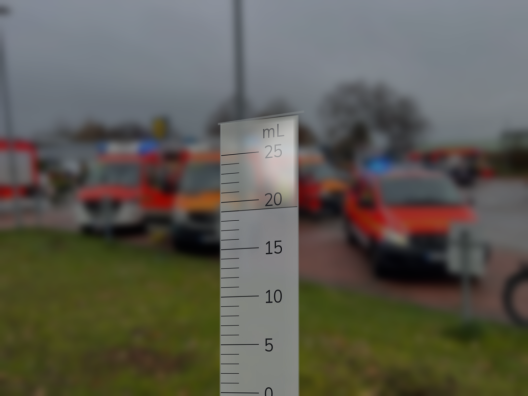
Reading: **19** mL
